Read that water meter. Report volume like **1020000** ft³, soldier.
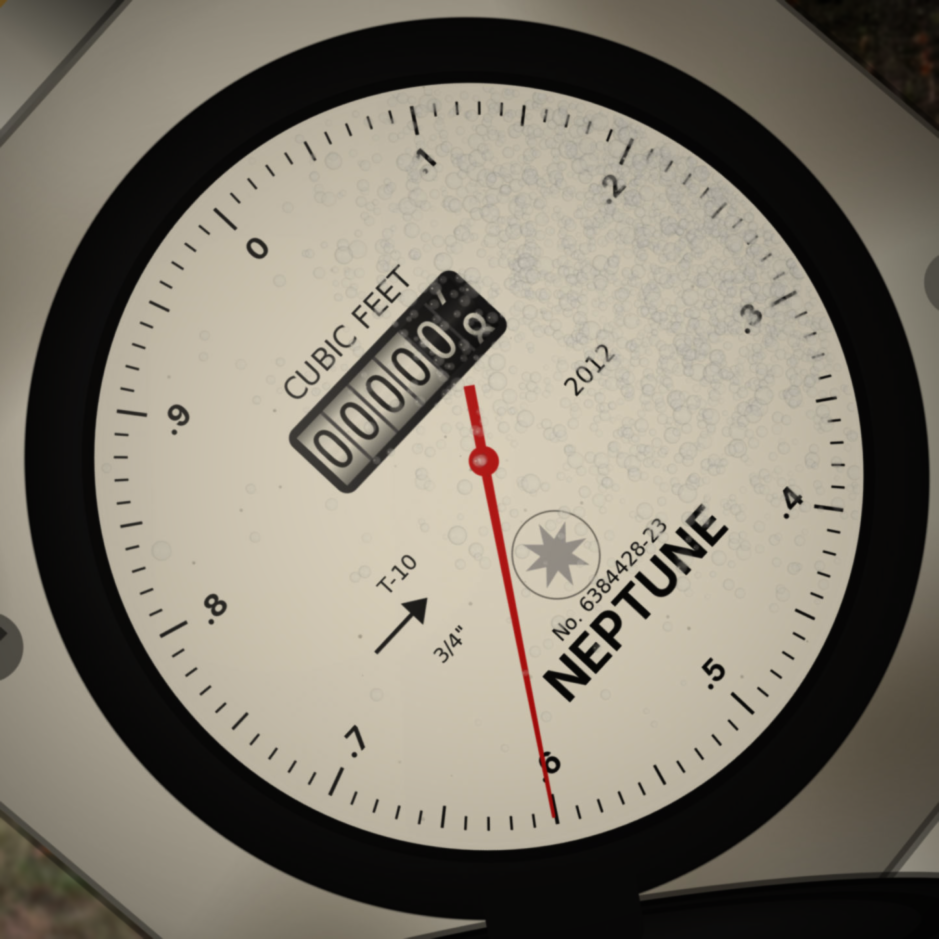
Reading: **7.60** ft³
